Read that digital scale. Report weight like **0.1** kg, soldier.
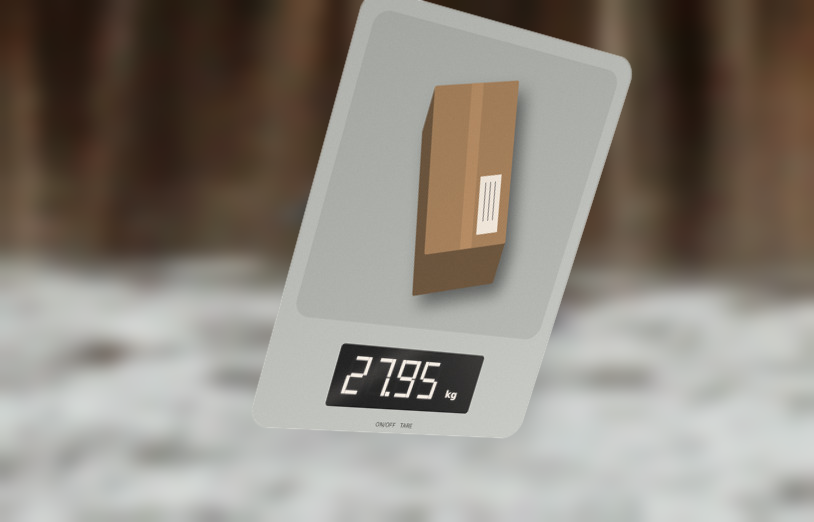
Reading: **27.95** kg
